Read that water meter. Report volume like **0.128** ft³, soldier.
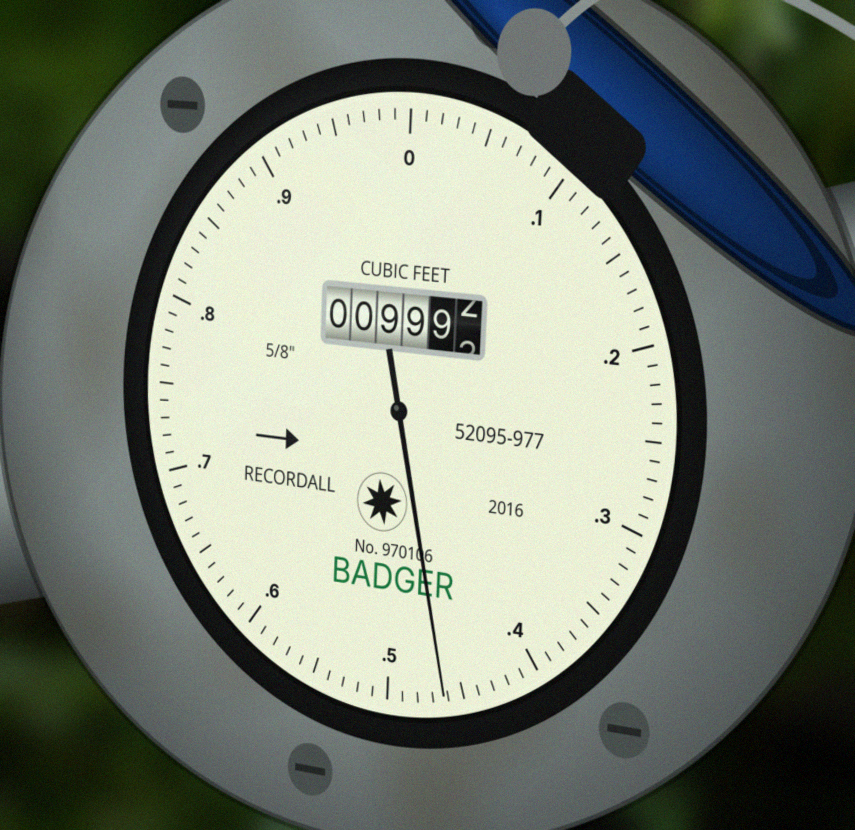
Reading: **9992.46** ft³
